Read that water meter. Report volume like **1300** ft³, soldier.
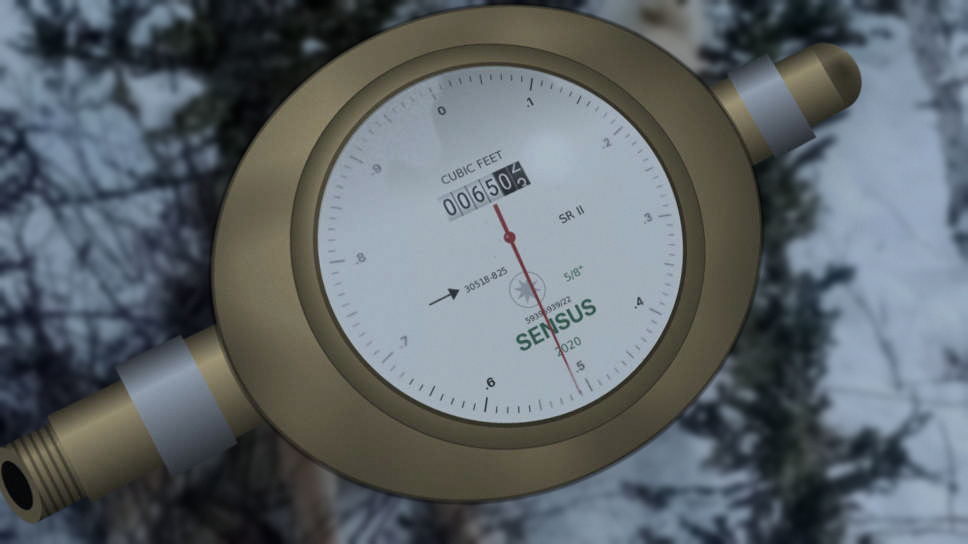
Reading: **6502.51** ft³
